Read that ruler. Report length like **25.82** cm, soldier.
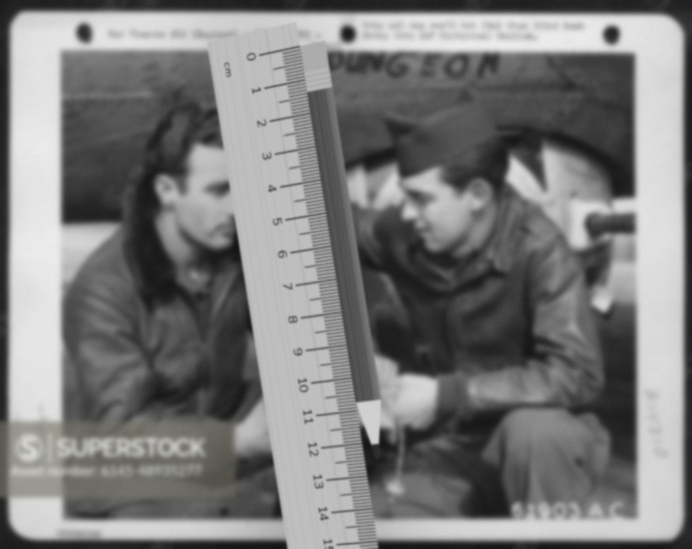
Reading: **12.5** cm
